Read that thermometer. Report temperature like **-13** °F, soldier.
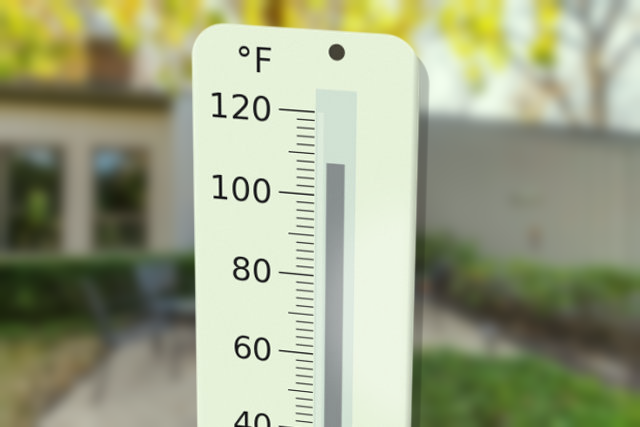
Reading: **108** °F
